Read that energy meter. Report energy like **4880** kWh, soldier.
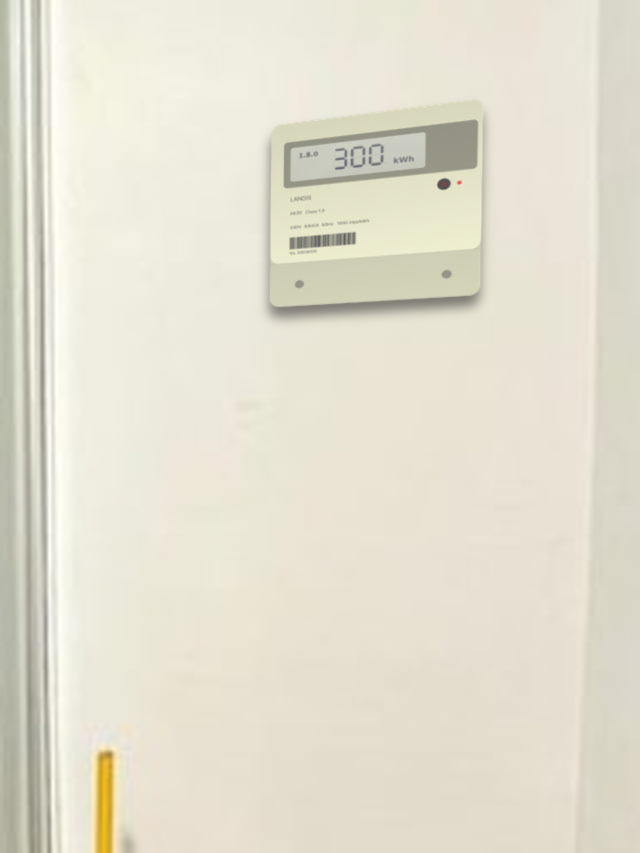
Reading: **300** kWh
